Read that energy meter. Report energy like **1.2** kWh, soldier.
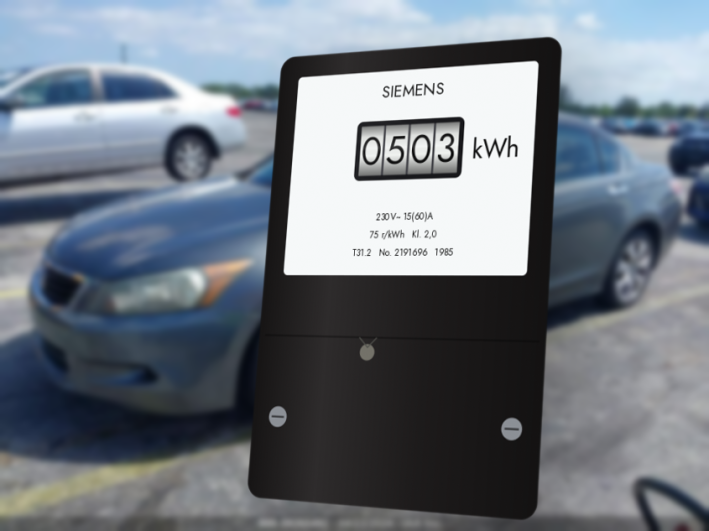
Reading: **503** kWh
